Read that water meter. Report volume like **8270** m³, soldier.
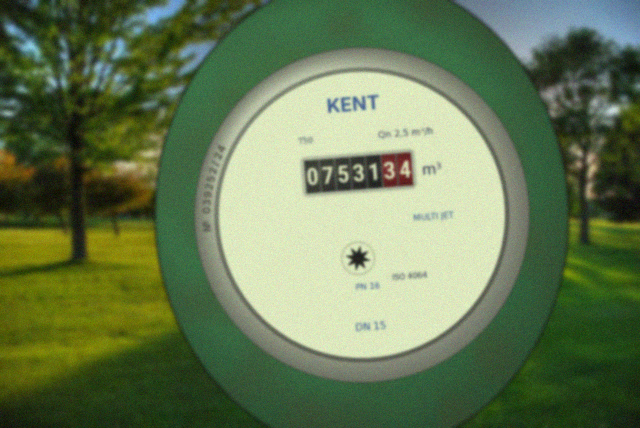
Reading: **7531.34** m³
